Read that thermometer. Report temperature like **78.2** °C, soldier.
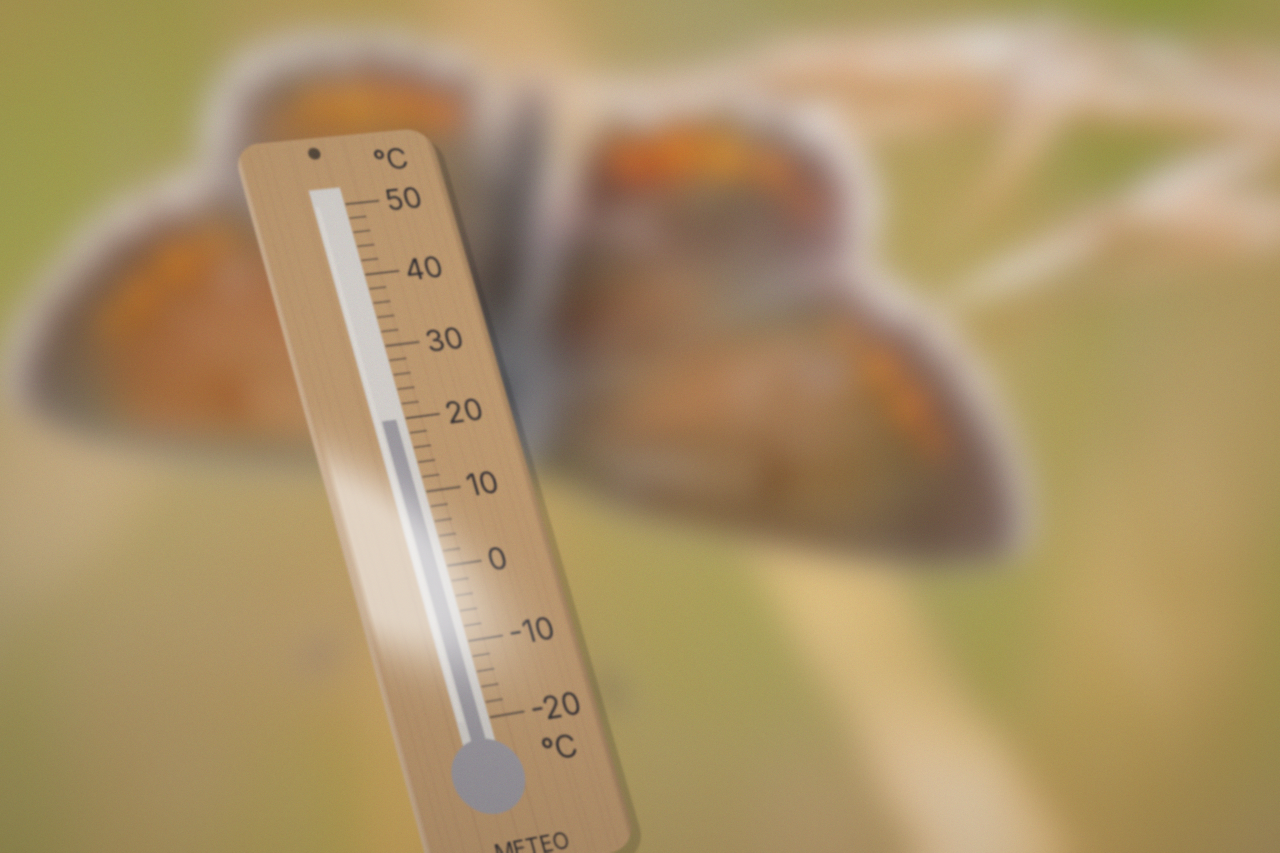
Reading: **20** °C
